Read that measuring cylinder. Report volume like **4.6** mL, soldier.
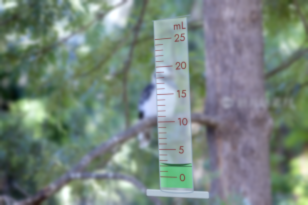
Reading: **2** mL
